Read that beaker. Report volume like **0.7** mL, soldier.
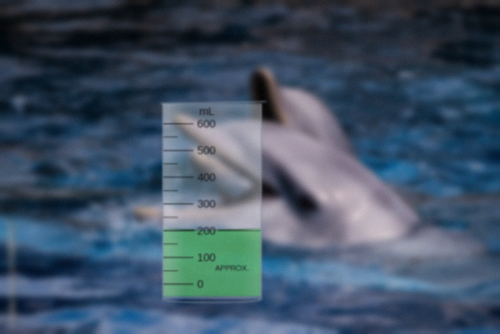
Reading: **200** mL
